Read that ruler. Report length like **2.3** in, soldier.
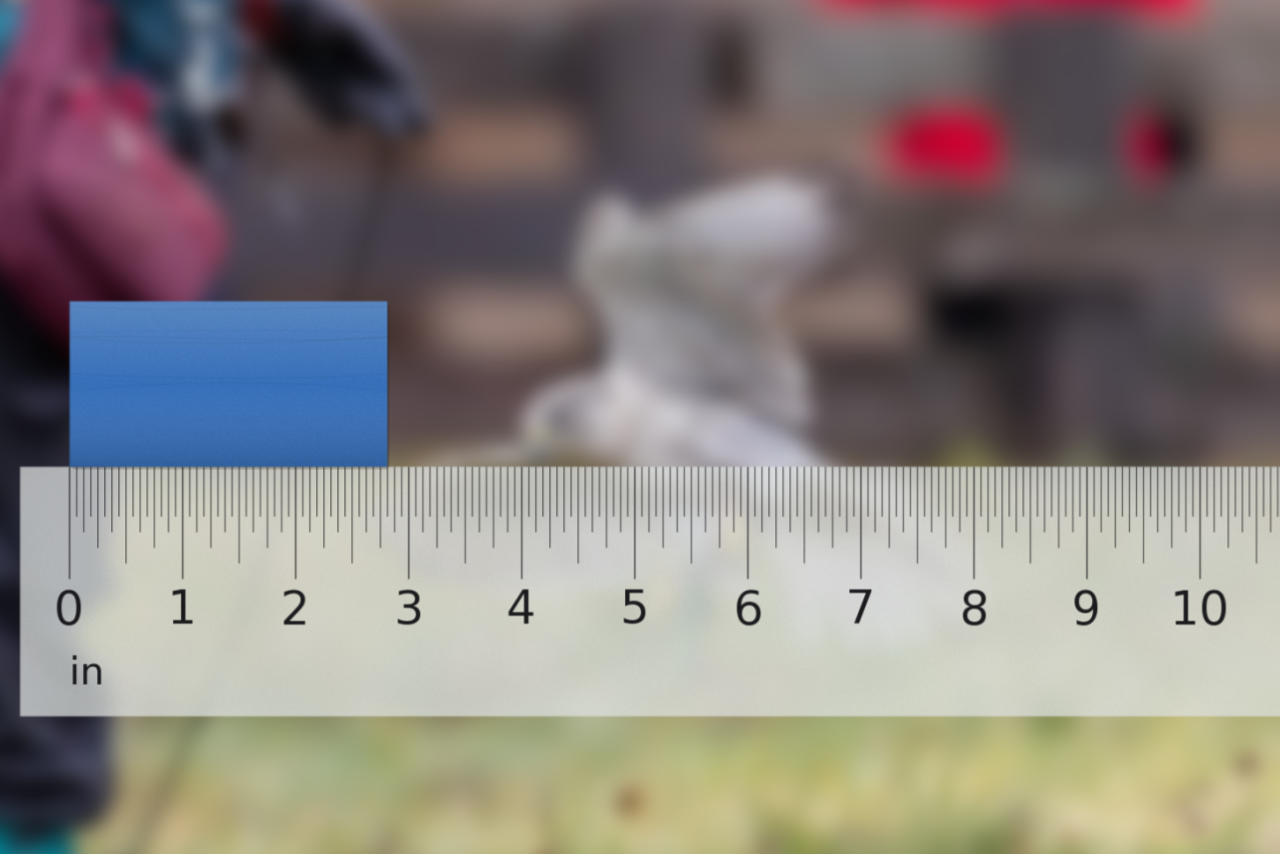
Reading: **2.8125** in
